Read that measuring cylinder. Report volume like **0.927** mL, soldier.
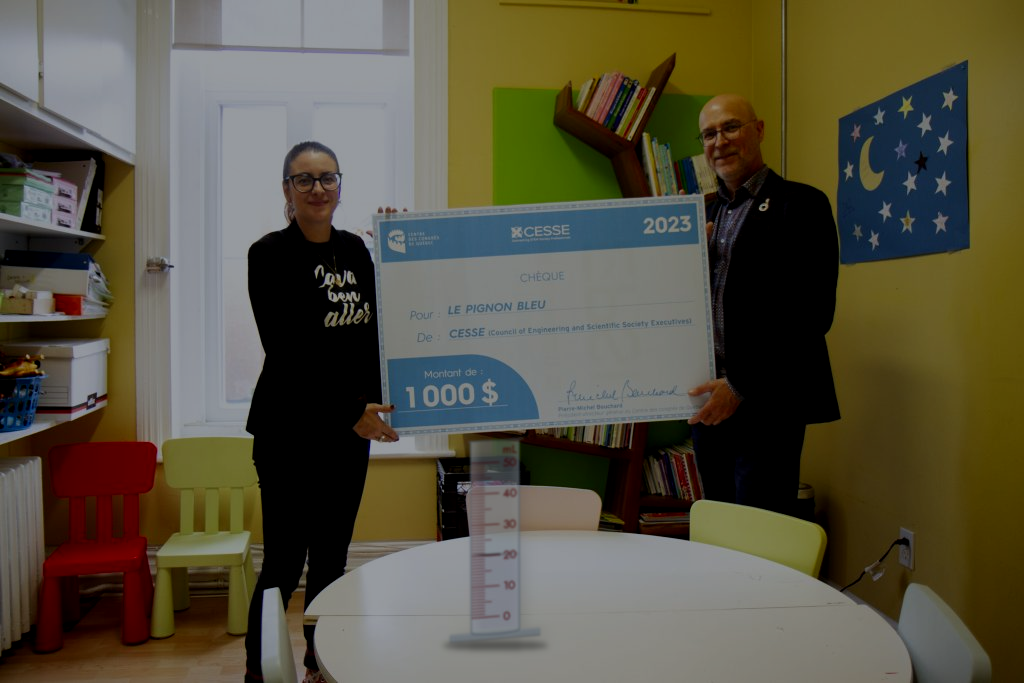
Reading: **20** mL
